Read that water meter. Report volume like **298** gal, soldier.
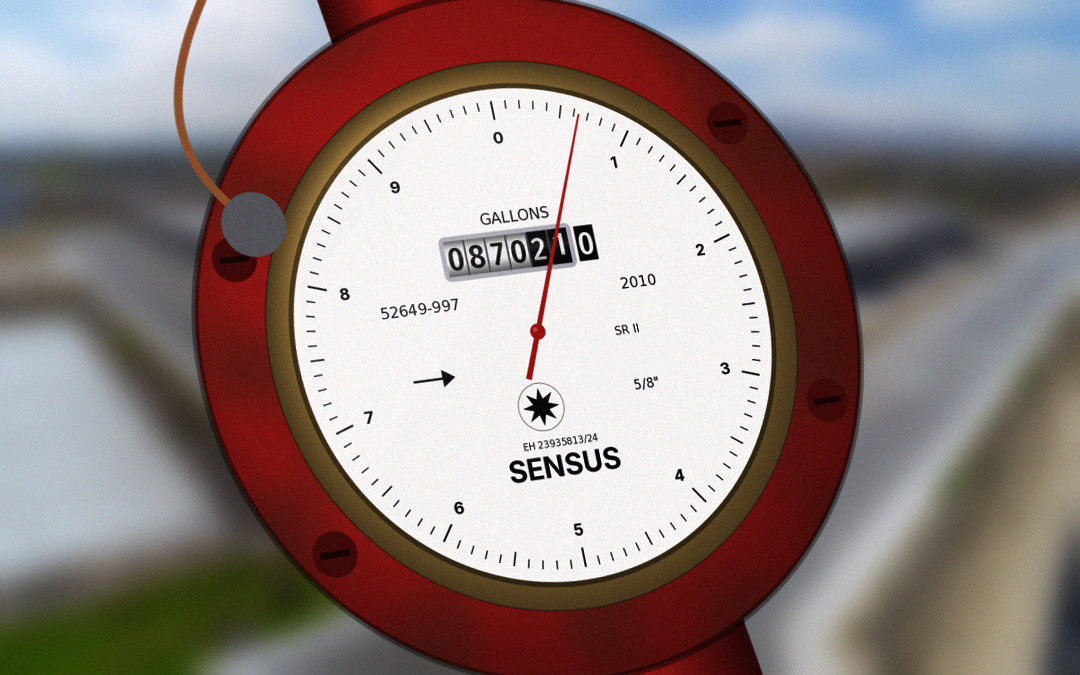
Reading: **870210.6** gal
